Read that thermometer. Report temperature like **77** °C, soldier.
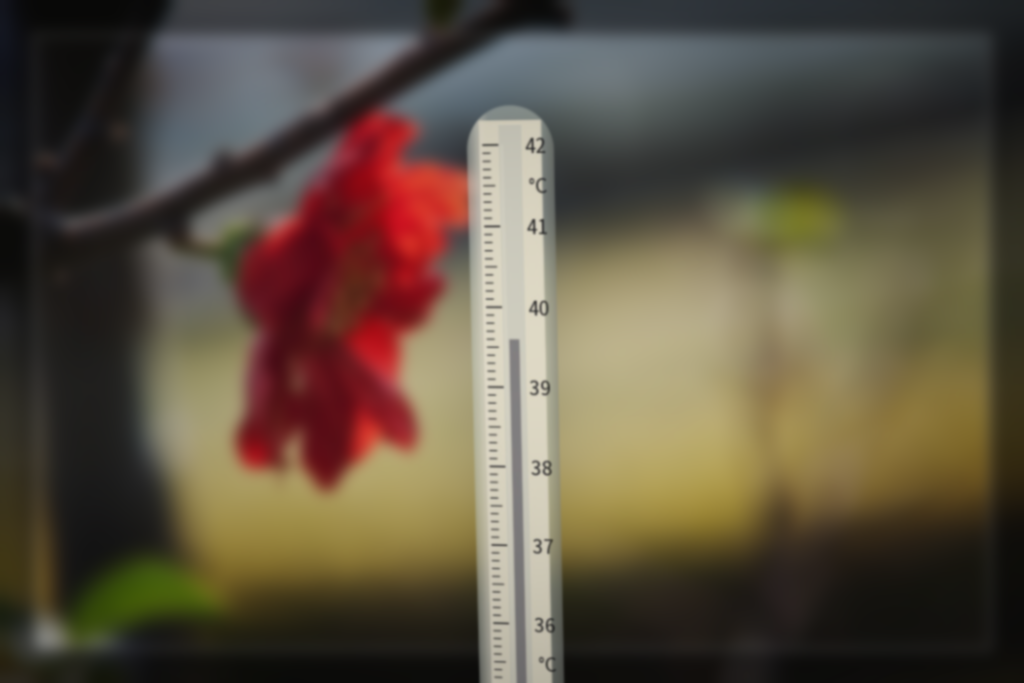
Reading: **39.6** °C
